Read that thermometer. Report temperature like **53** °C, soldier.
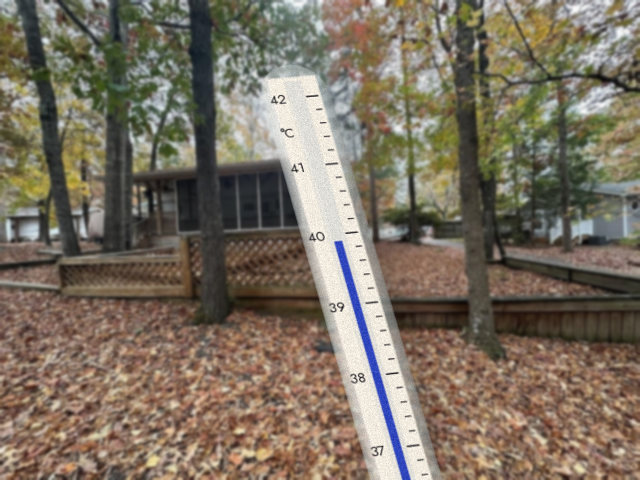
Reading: **39.9** °C
